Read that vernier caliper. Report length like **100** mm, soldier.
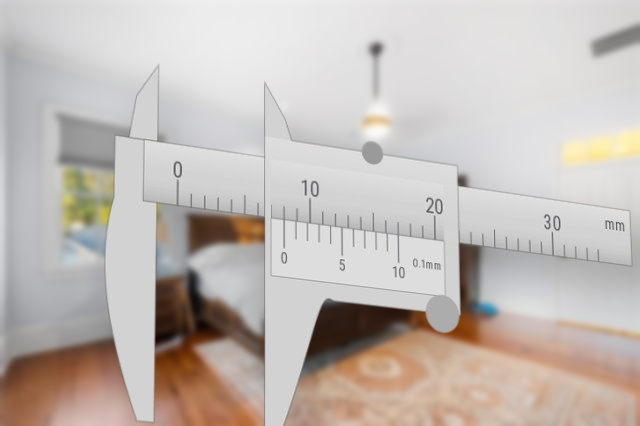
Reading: **8.0** mm
